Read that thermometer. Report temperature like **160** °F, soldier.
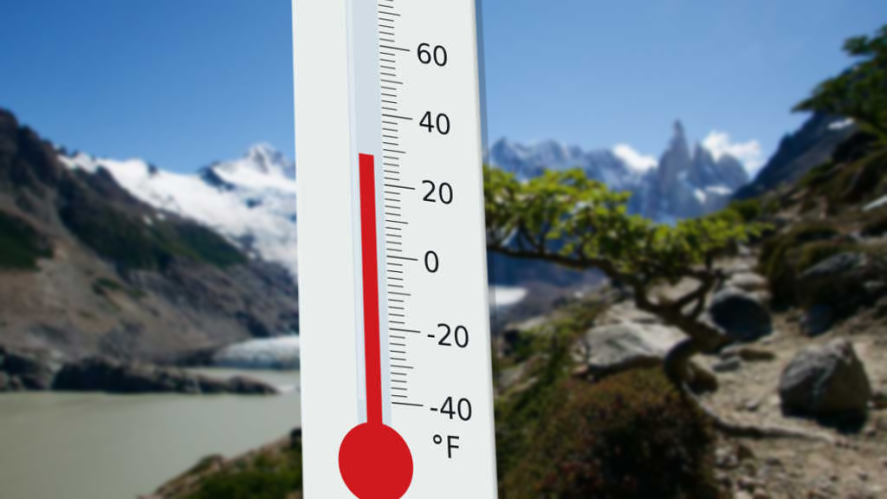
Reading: **28** °F
